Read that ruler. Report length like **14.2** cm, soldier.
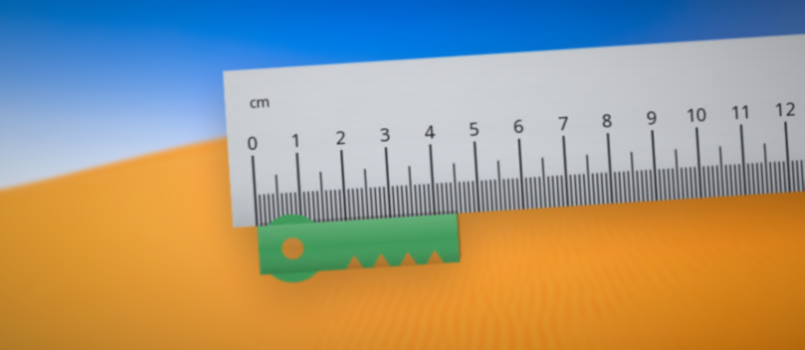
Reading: **4.5** cm
